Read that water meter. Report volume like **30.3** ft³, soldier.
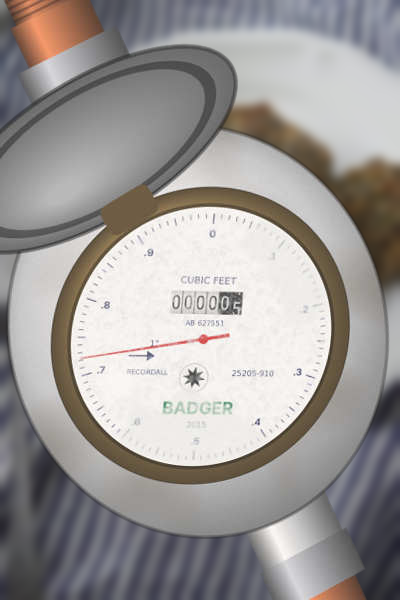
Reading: **4.72** ft³
